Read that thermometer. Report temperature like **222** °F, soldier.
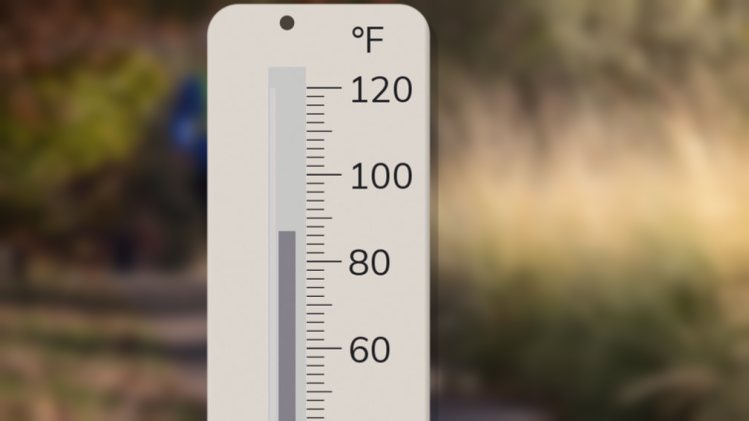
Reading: **87** °F
